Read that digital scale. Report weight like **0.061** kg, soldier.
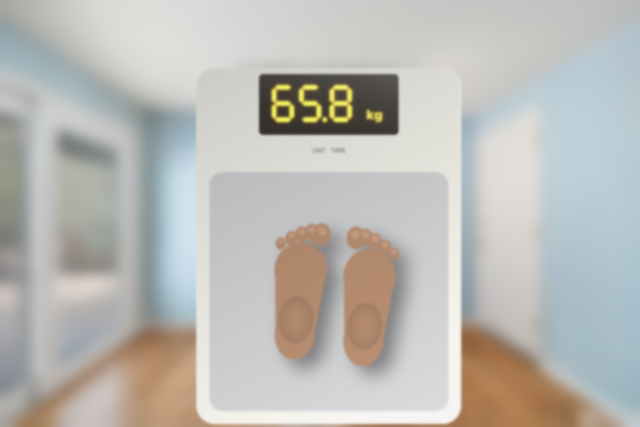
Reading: **65.8** kg
